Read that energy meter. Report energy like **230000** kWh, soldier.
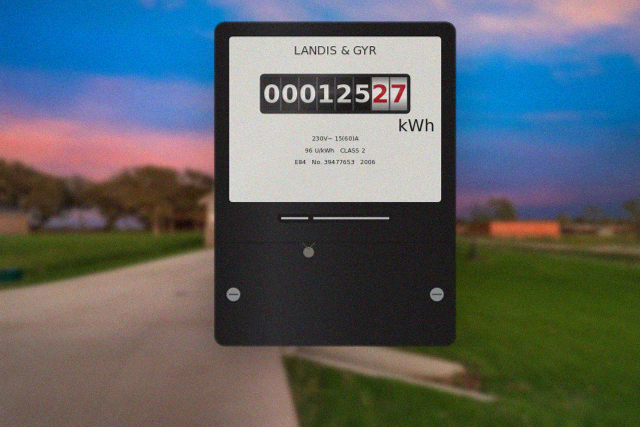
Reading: **125.27** kWh
